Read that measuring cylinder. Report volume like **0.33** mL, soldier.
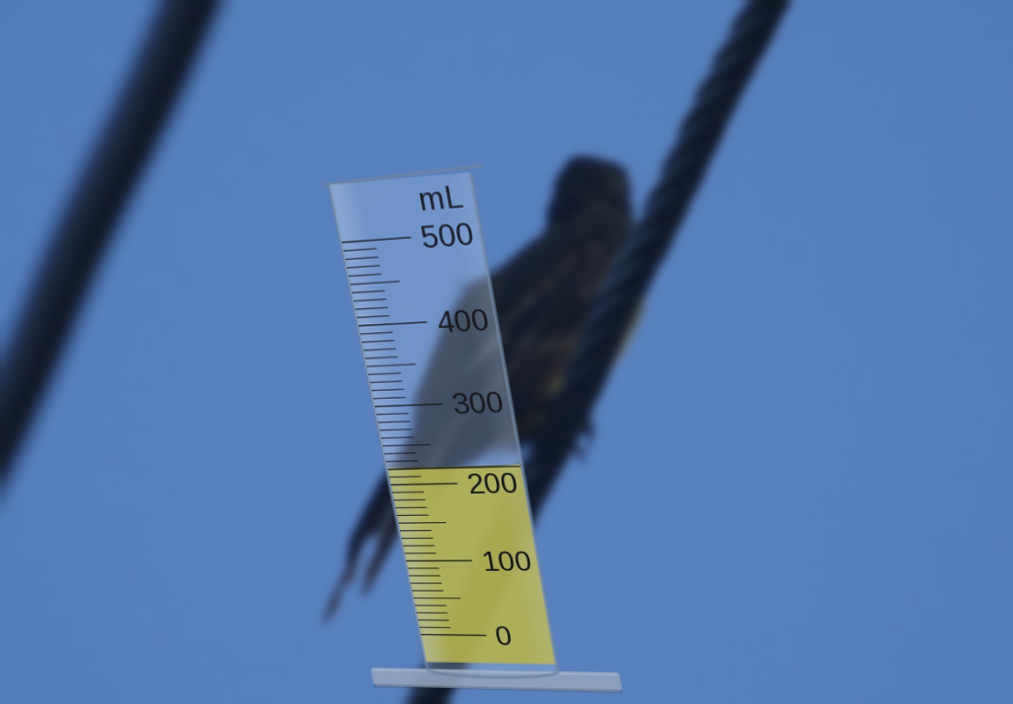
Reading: **220** mL
